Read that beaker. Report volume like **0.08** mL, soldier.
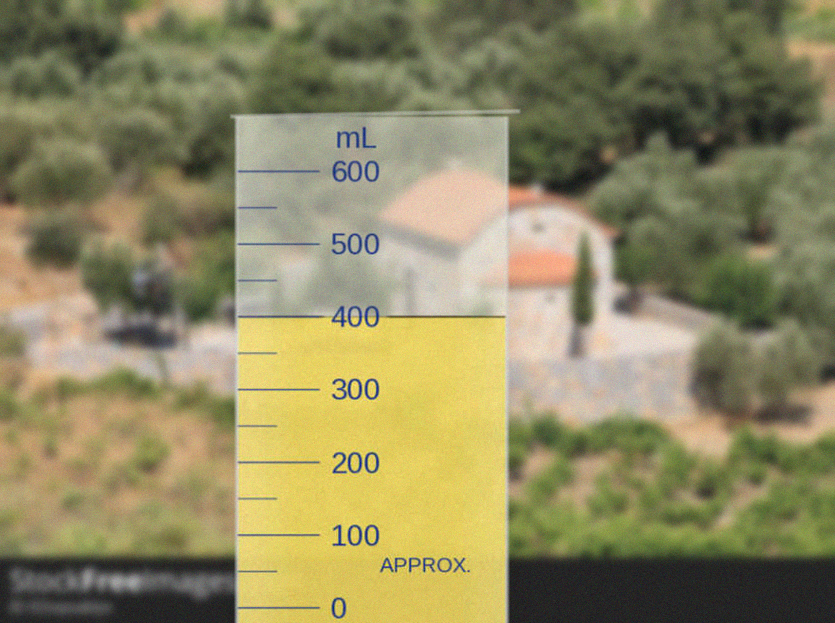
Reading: **400** mL
